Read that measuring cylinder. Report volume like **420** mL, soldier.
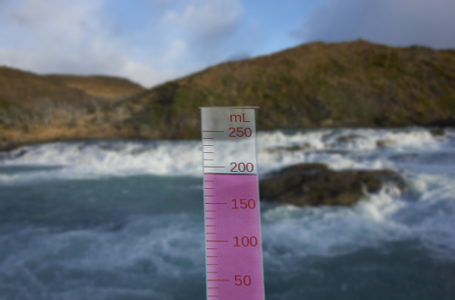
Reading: **190** mL
